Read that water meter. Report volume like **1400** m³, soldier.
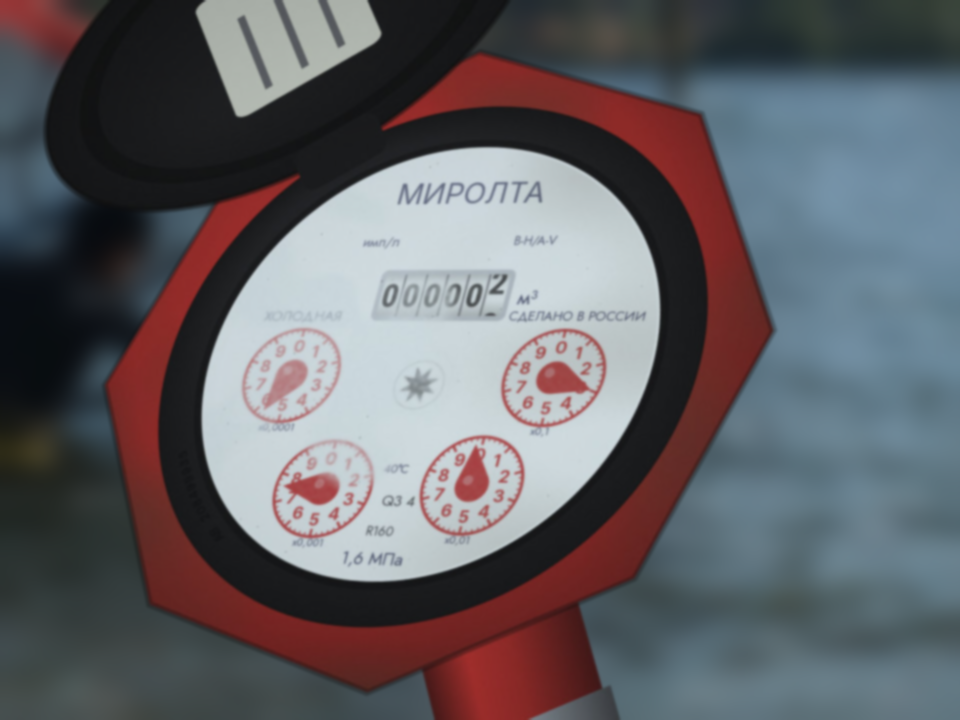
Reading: **2.2975** m³
